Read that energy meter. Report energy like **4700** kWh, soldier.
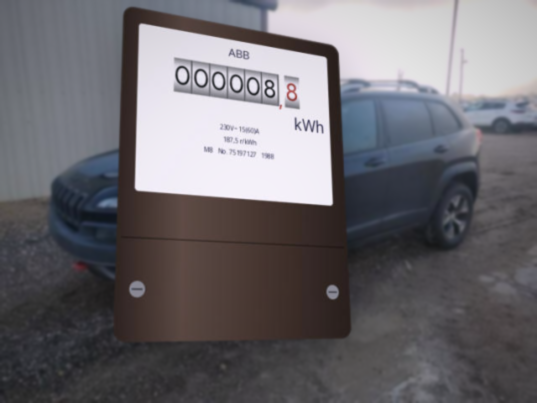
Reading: **8.8** kWh
